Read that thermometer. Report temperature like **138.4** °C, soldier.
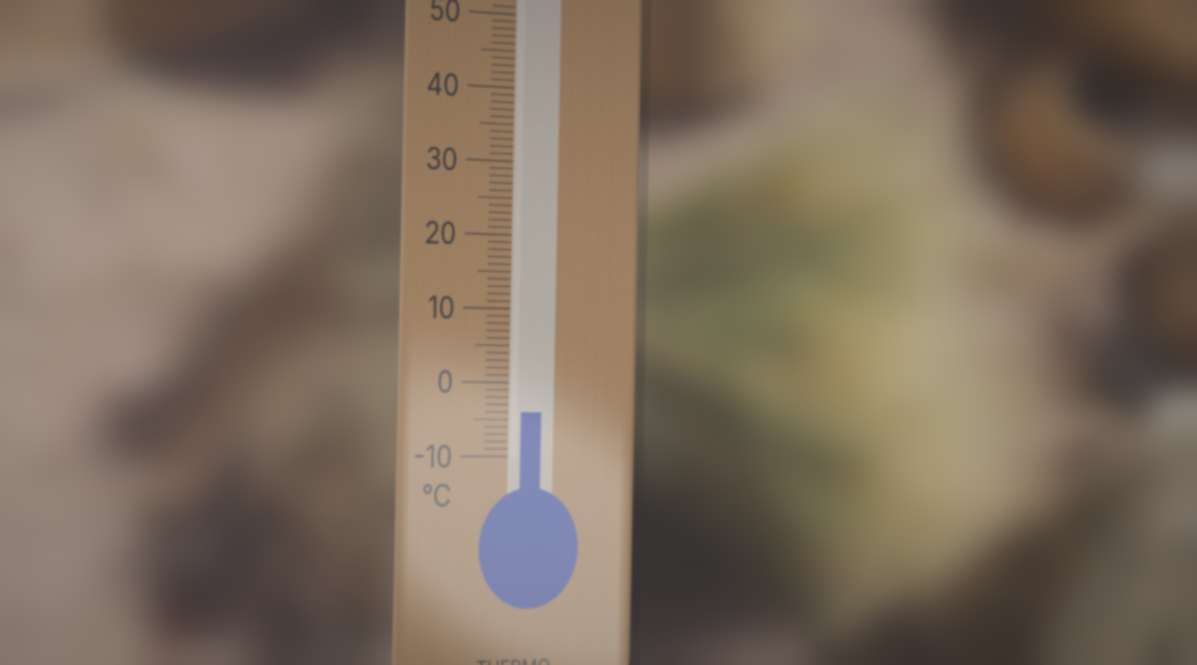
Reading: **-4** °C
